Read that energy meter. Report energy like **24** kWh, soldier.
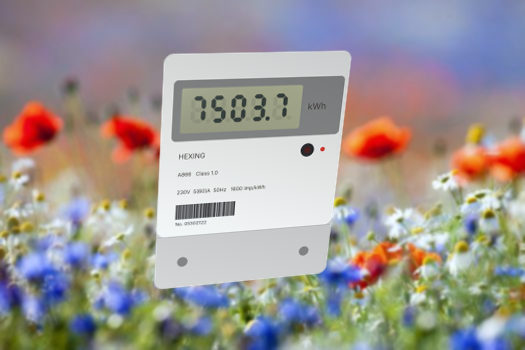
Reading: **7503.7** kWh
